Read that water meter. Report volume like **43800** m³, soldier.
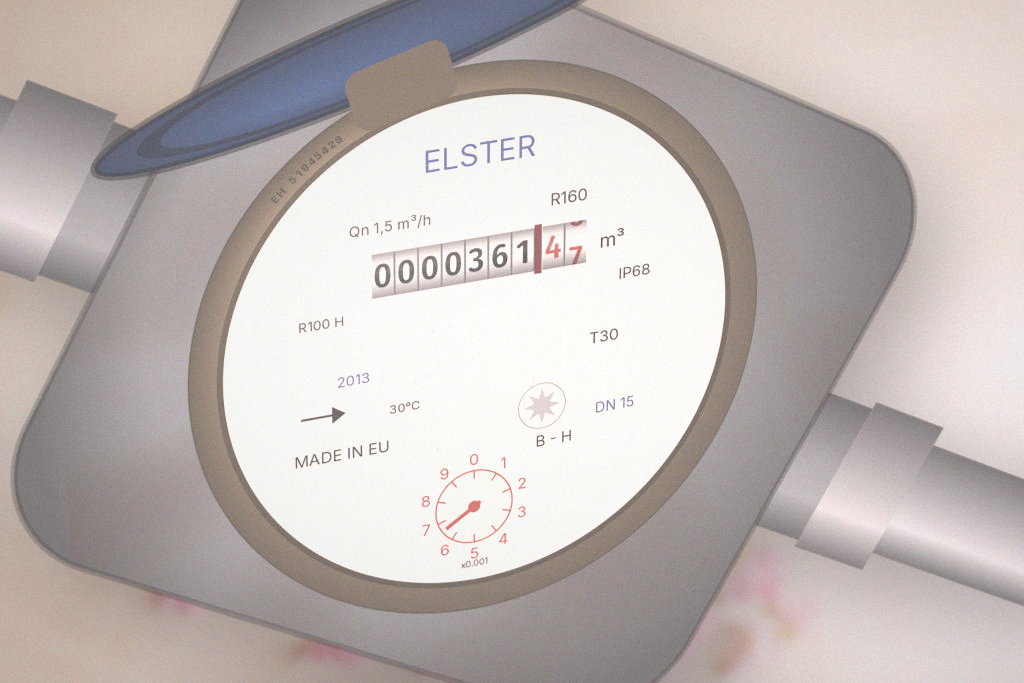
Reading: **361.466** m³
